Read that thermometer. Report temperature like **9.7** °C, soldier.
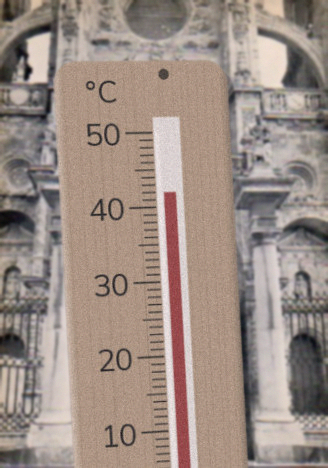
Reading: **42** °C
